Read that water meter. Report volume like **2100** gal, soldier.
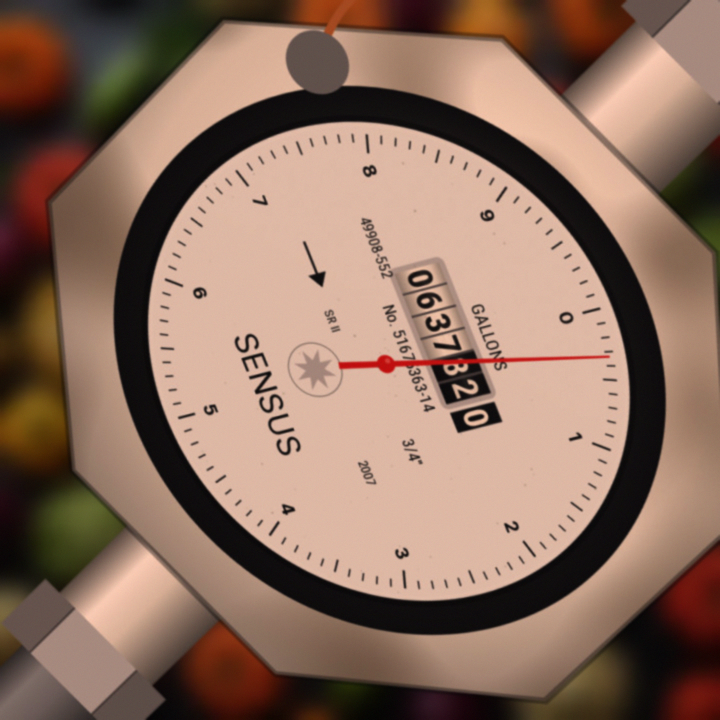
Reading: **637820.3** gal
